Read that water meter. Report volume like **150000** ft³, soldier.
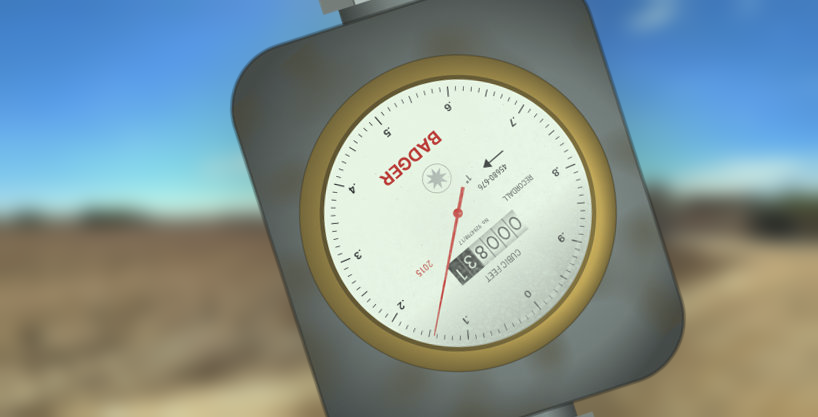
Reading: **831.14** ft³
